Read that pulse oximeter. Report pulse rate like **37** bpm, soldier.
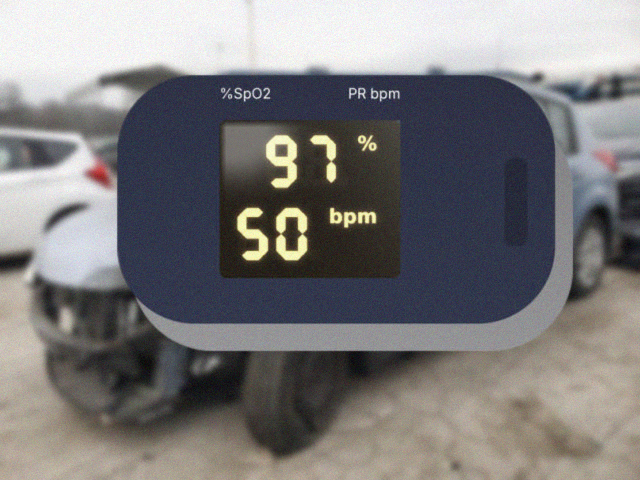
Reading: **50** bpm
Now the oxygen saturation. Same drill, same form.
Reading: **97** %
